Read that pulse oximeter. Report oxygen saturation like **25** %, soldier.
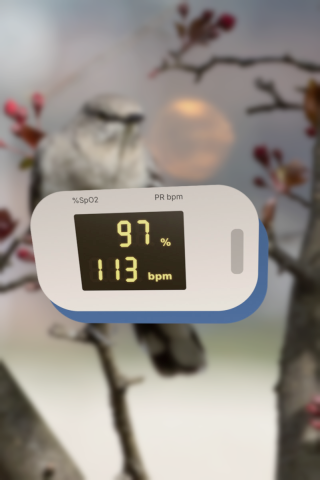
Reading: **97** %
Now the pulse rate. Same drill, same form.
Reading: **113** bpm
